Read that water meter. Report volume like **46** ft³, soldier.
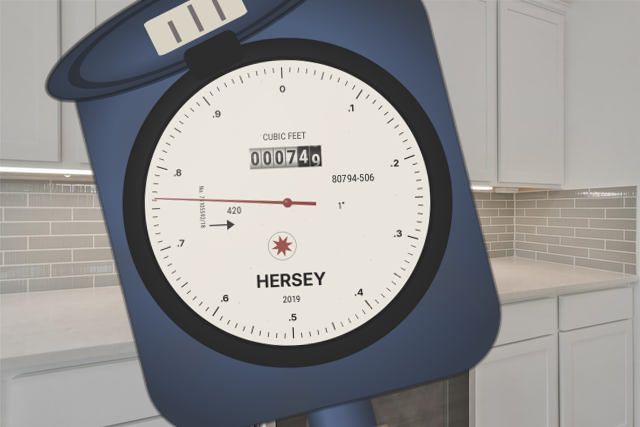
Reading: **748.76** ft³
